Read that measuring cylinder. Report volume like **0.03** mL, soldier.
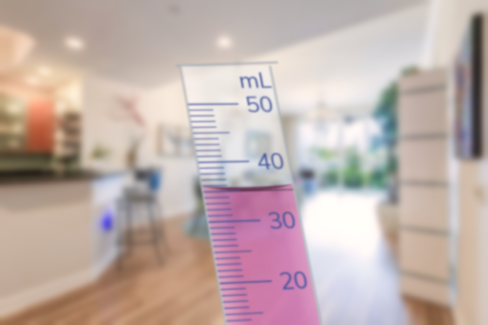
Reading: **35** mL
